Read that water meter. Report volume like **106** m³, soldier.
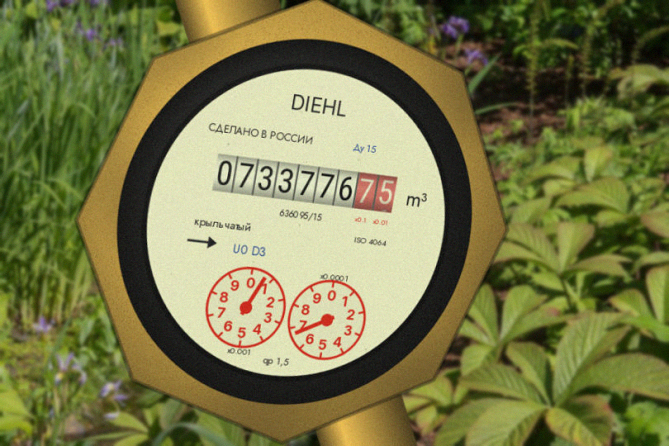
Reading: **733776.7506** m³
